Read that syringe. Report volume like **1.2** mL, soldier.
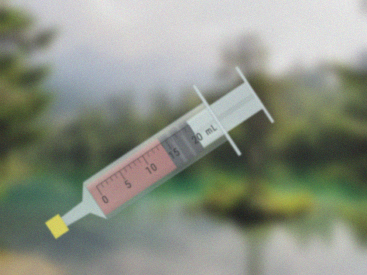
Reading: **14** mL
